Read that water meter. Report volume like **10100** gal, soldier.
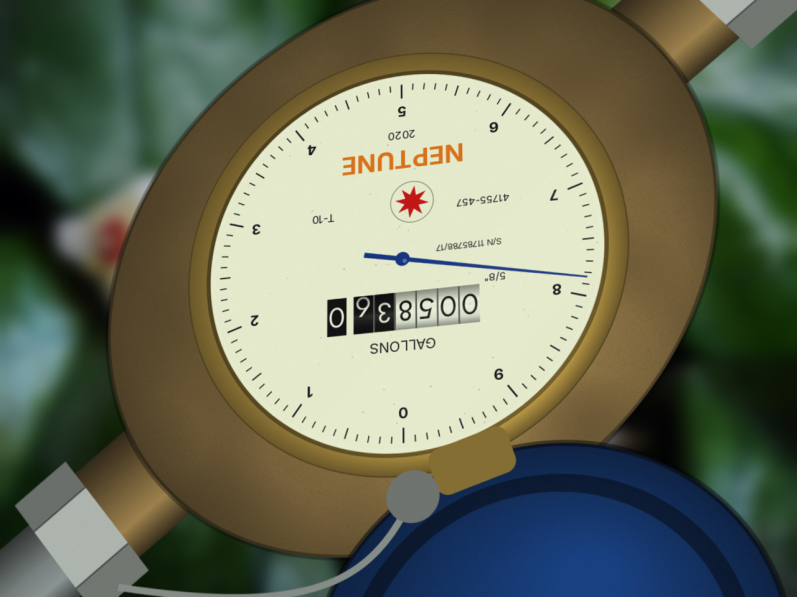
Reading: **58357.8** gal
